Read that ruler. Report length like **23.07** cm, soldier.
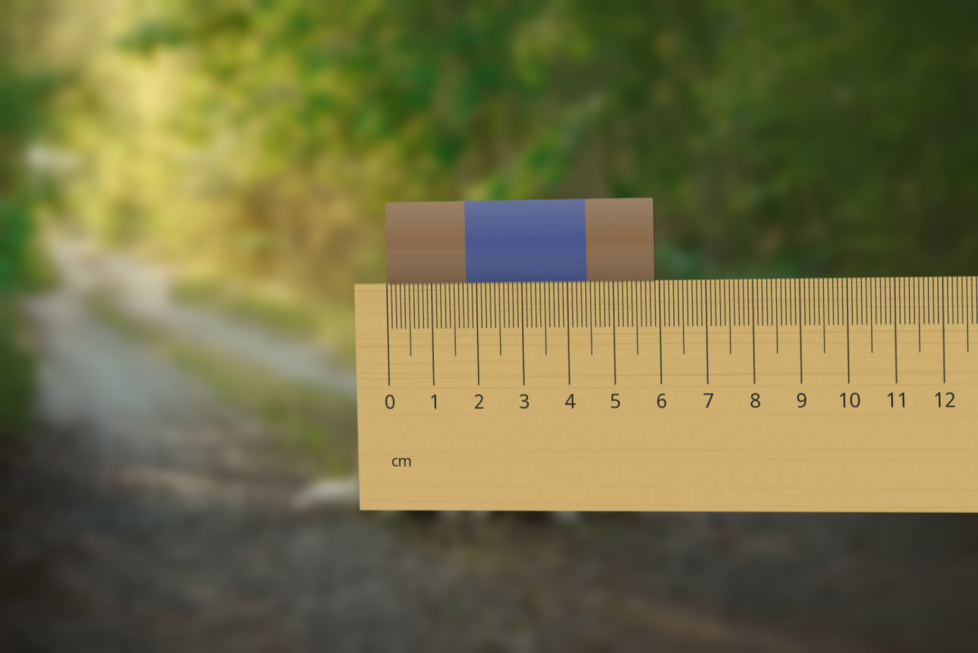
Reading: **5.9** cm
